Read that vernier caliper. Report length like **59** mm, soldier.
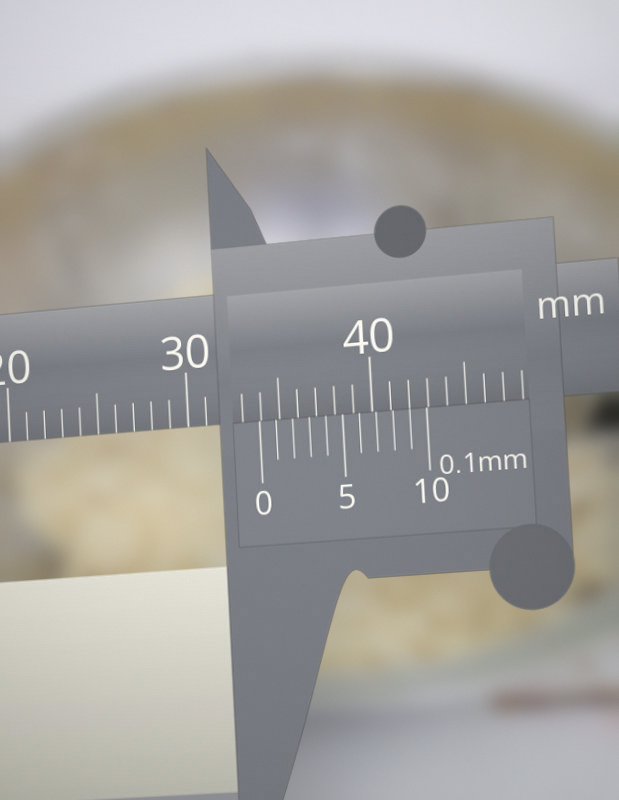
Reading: **33.9** mm
